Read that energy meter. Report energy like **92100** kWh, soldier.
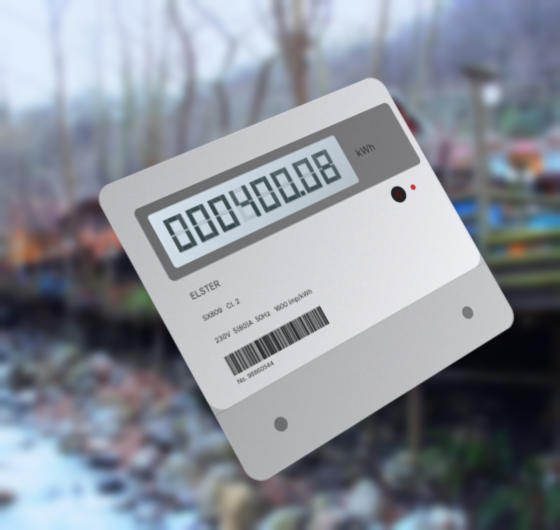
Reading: **400.08** kWh
